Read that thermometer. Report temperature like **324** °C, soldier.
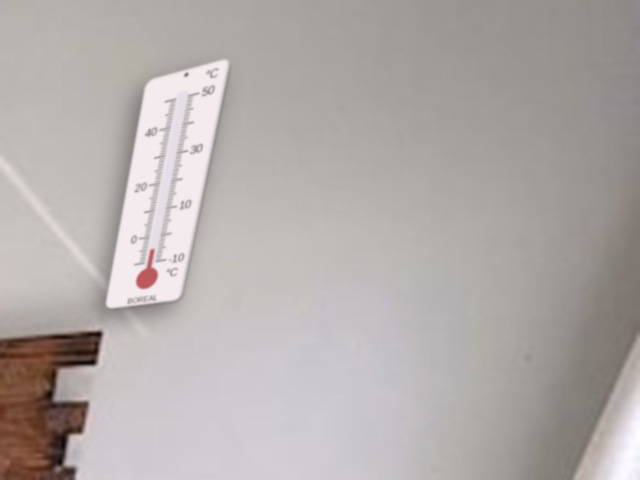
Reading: **-5** °C
